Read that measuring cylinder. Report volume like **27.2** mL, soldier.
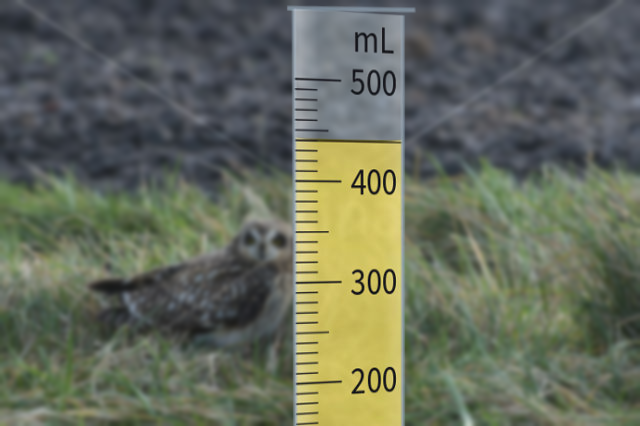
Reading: **440** mL
